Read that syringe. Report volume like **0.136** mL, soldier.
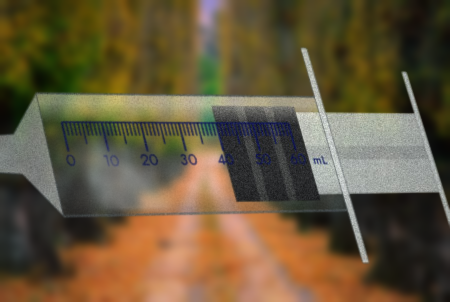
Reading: **40** mL
